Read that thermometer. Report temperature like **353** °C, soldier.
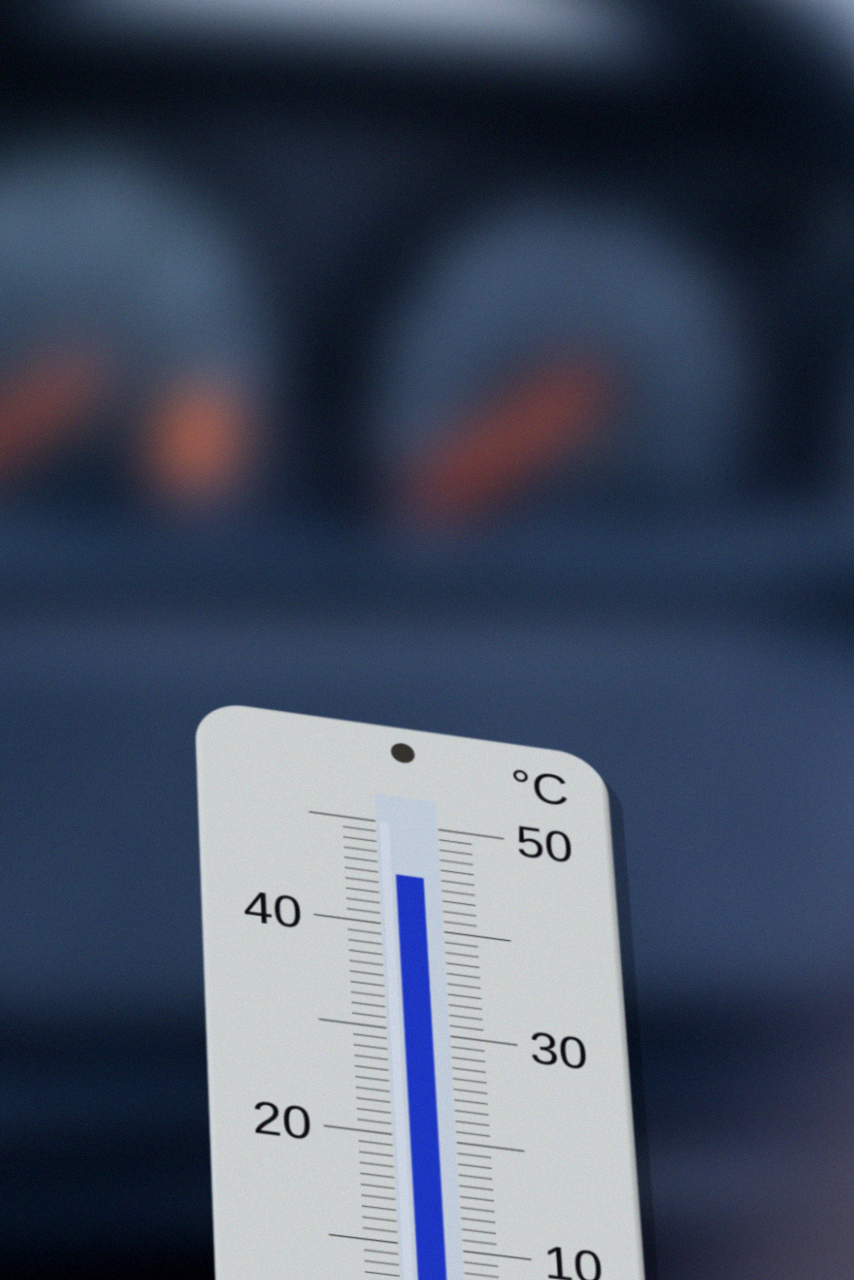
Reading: **45** °C
